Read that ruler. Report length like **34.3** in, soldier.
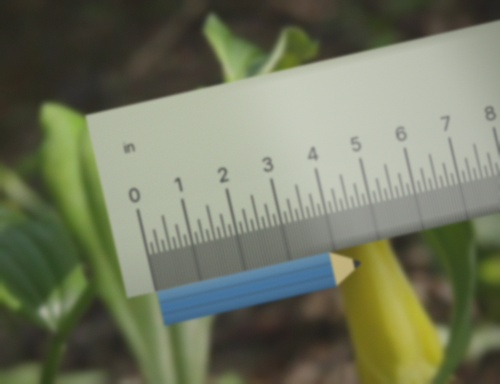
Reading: **4.5** in
